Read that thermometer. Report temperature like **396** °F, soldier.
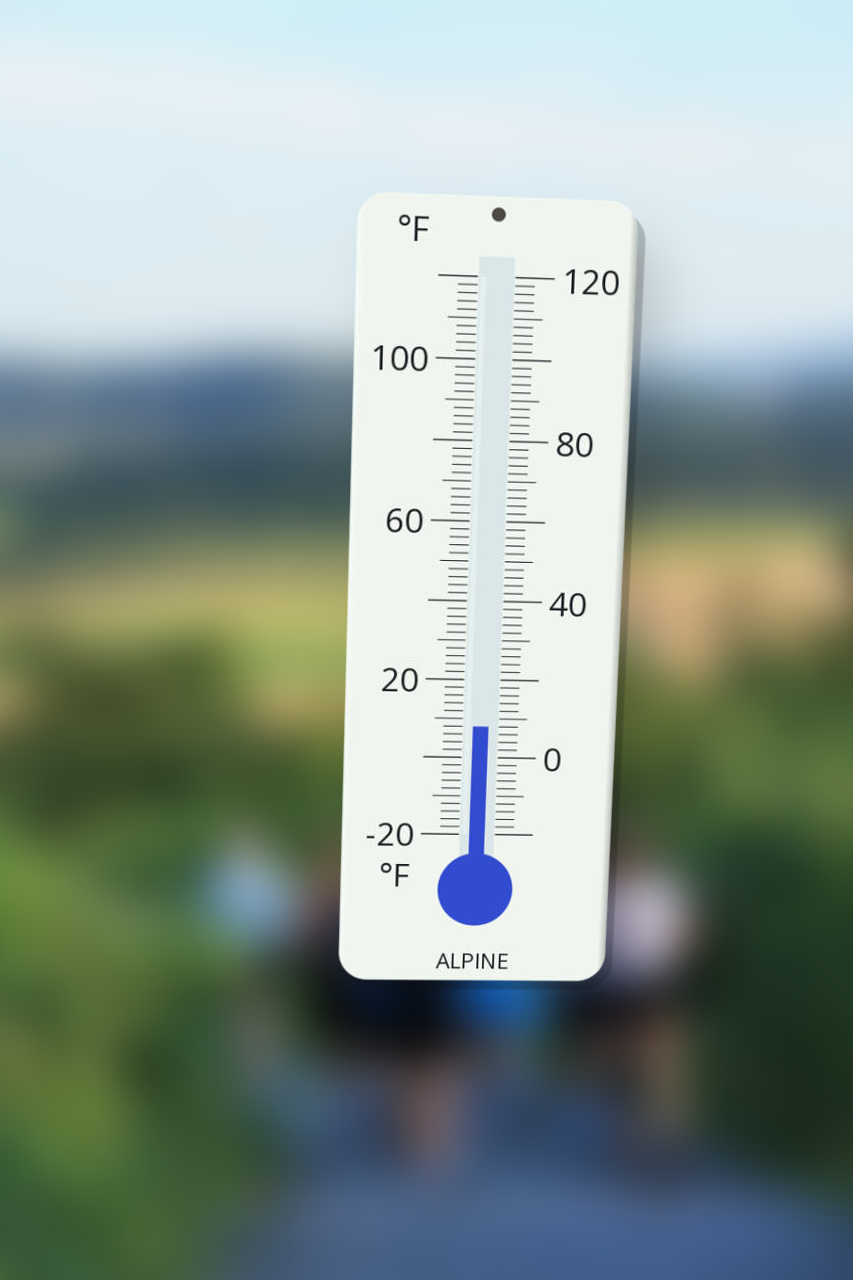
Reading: **8** °F
